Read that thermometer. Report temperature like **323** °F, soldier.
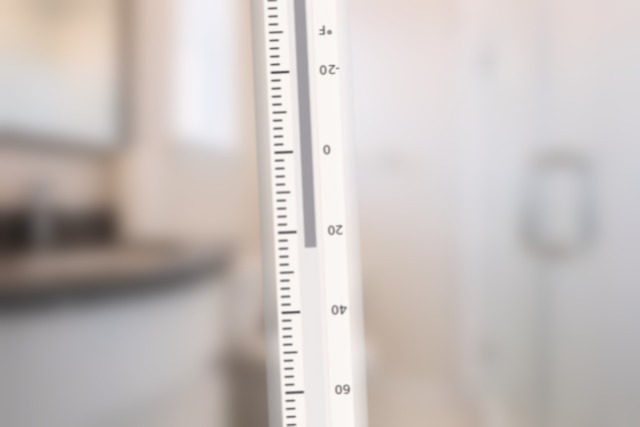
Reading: **24** °F
